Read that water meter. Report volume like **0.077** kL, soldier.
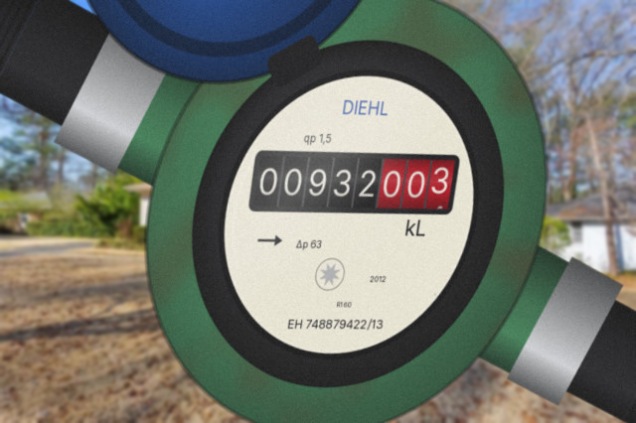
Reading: **932.003** kL
